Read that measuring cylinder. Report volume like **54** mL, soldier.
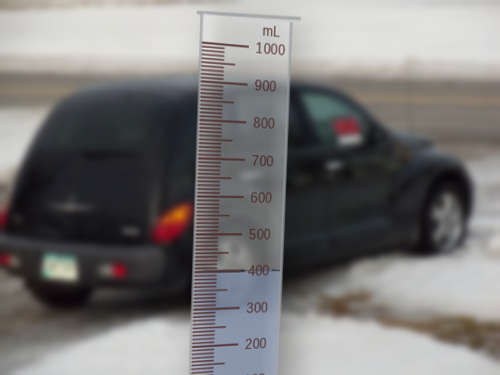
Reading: **400** mL
